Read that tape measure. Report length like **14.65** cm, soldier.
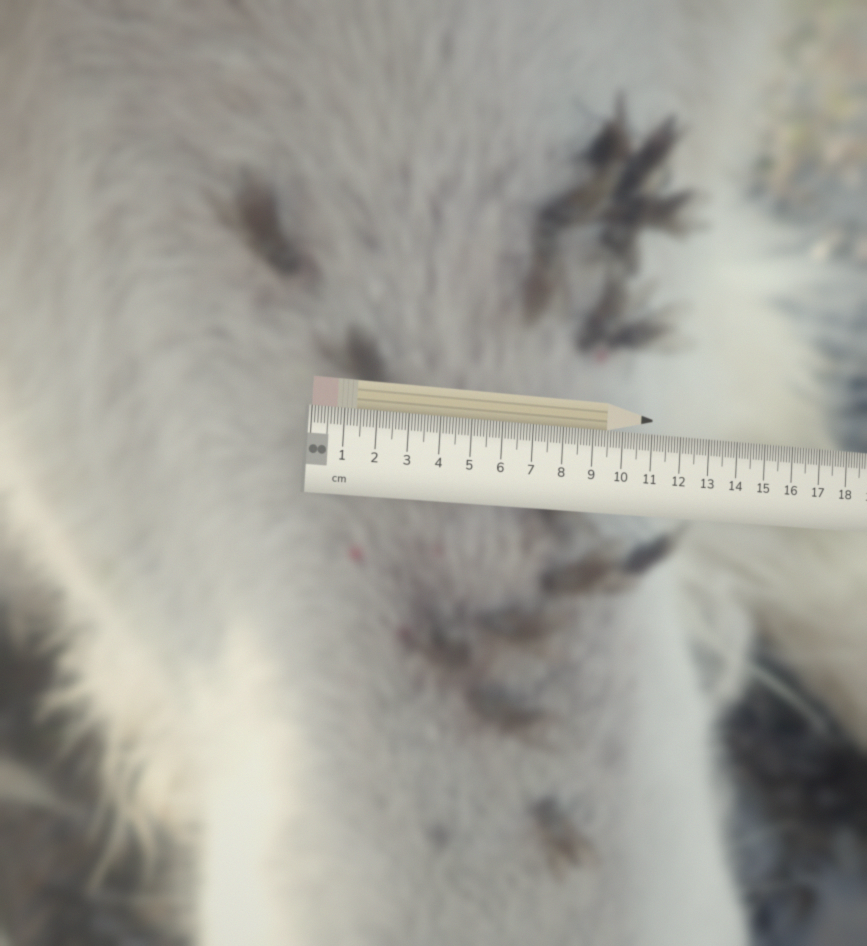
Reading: **11** cm
